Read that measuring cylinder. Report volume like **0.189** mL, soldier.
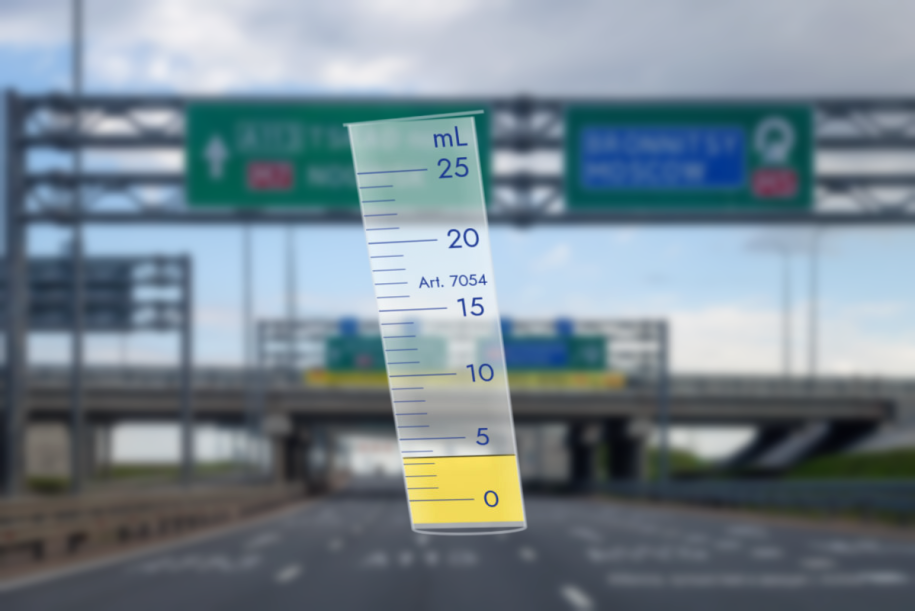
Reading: **3.5** mL
